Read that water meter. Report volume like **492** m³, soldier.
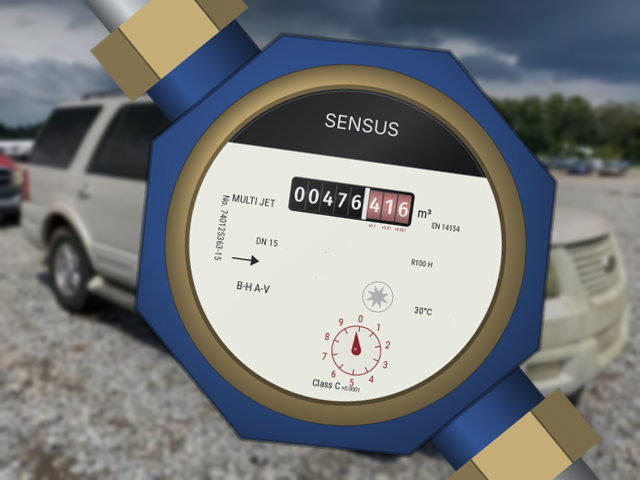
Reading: **476.4159** m³
